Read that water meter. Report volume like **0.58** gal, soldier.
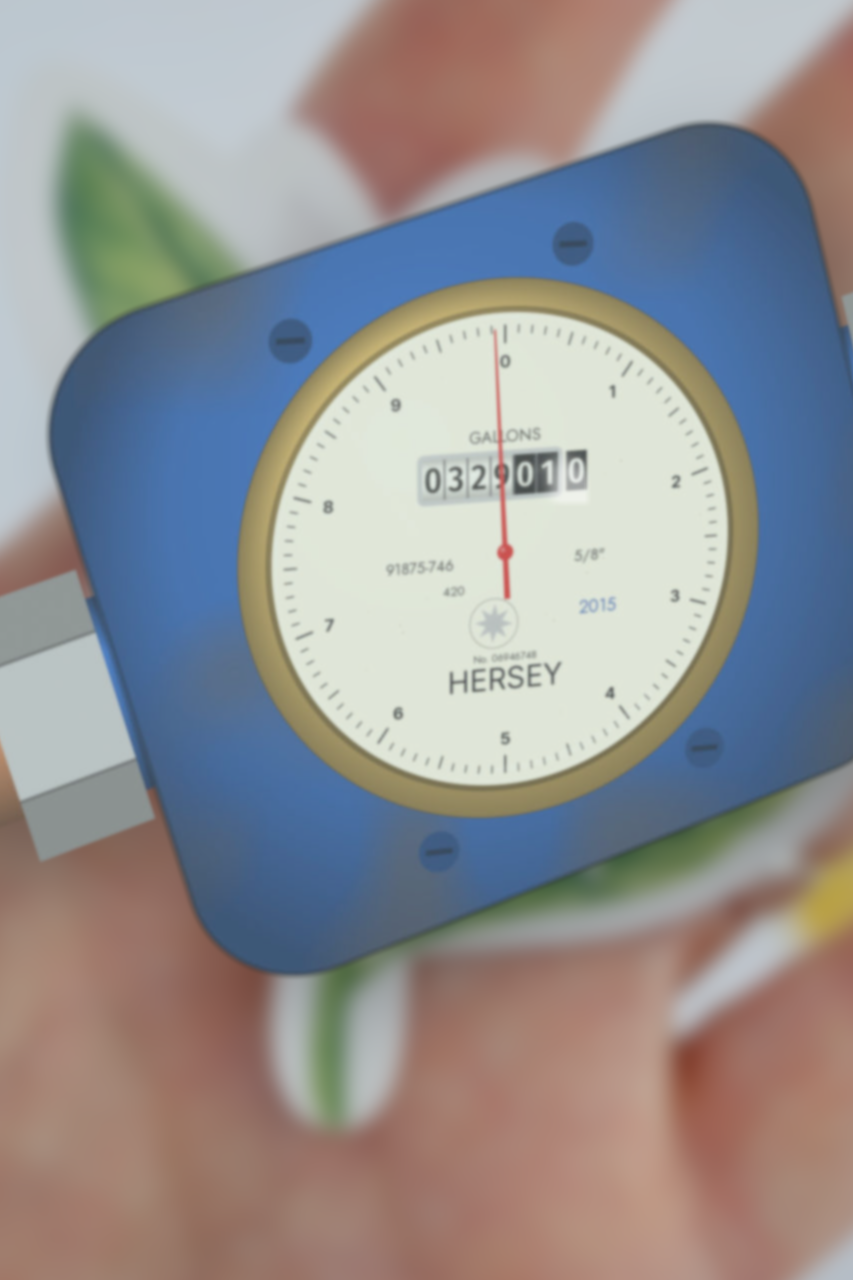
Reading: **329009.9** gal
